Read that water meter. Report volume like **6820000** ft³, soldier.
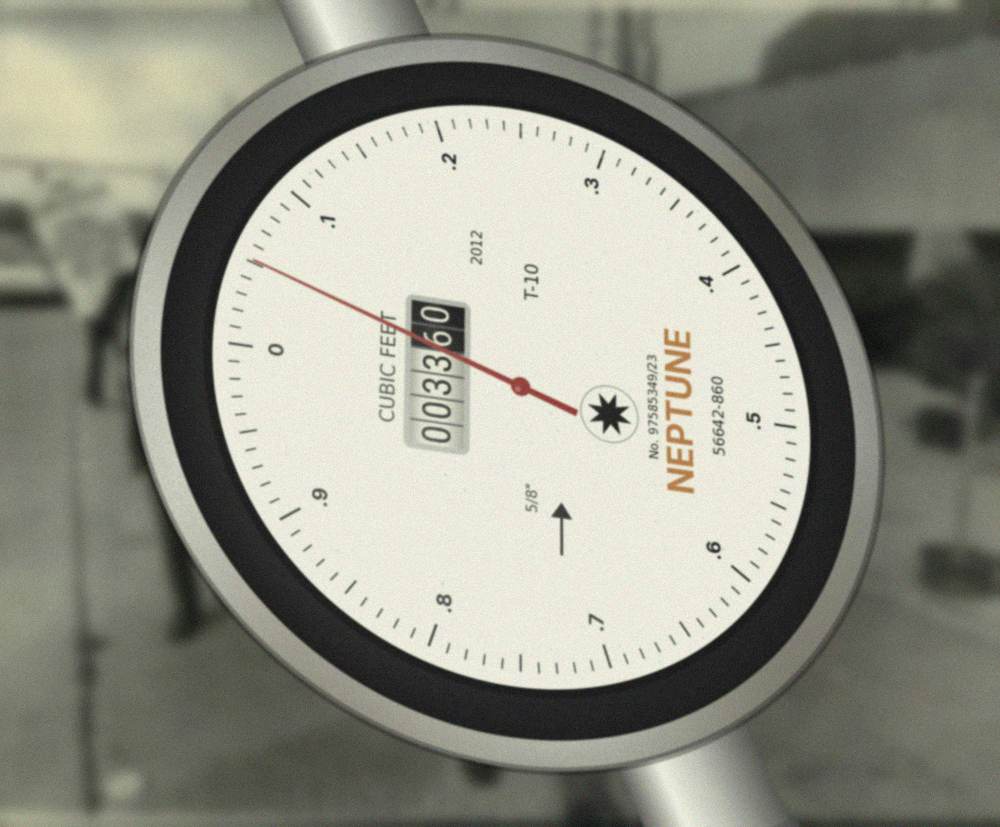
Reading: **3360.05** ft³
